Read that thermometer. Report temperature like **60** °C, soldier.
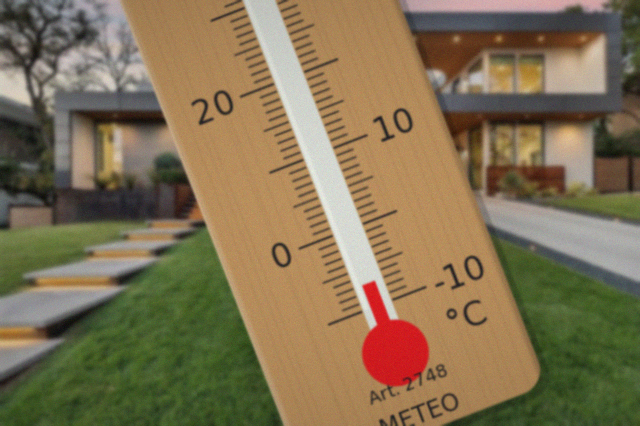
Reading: **-7** °C
